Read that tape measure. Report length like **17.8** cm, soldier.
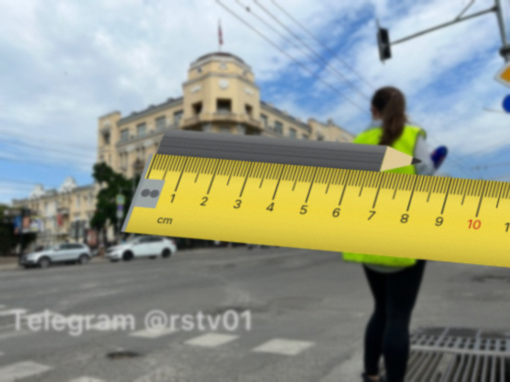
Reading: **8** cm
